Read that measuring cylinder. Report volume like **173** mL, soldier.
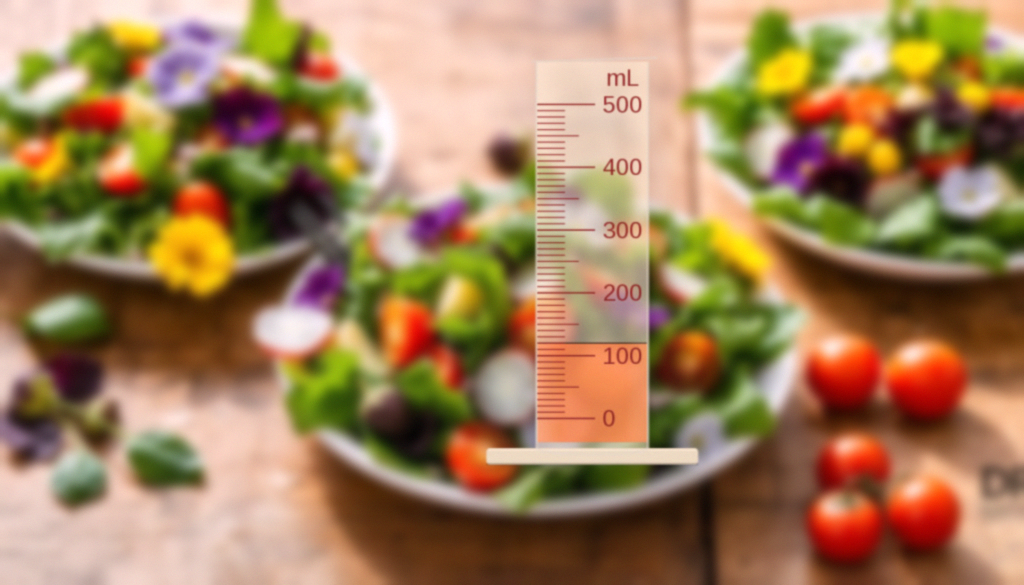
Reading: **120** mL
